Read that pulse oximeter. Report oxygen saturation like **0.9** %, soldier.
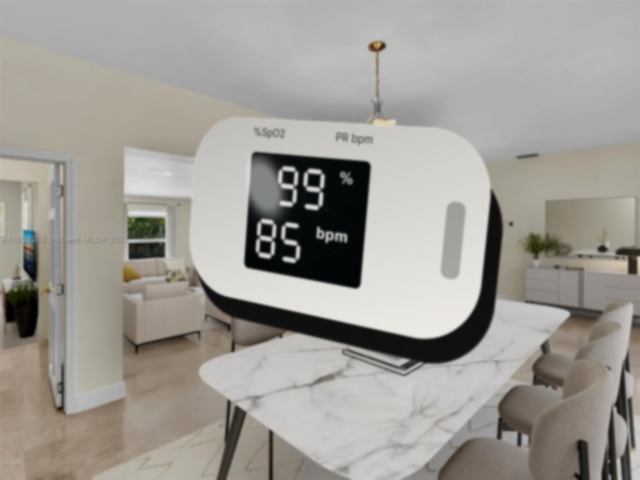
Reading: **99** %
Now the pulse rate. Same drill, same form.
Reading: **85** bpm
